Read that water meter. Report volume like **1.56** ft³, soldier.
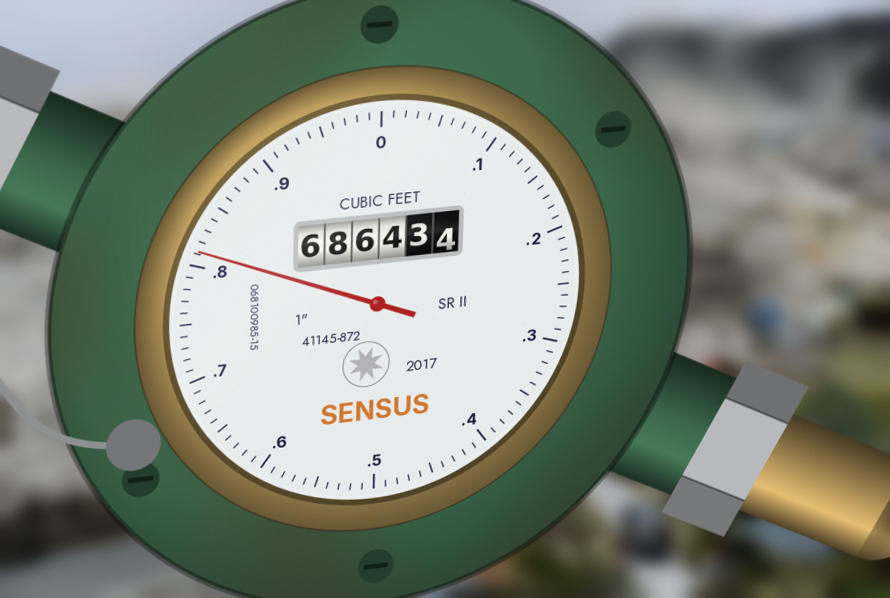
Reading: **686433.81** ft³
